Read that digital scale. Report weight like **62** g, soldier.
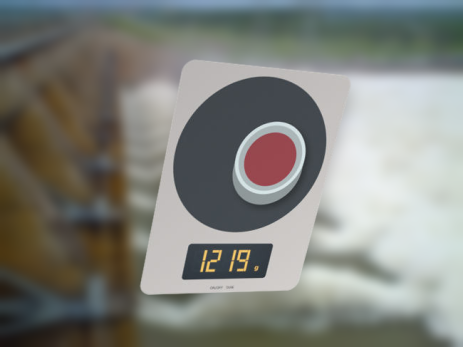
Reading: **1219** g
